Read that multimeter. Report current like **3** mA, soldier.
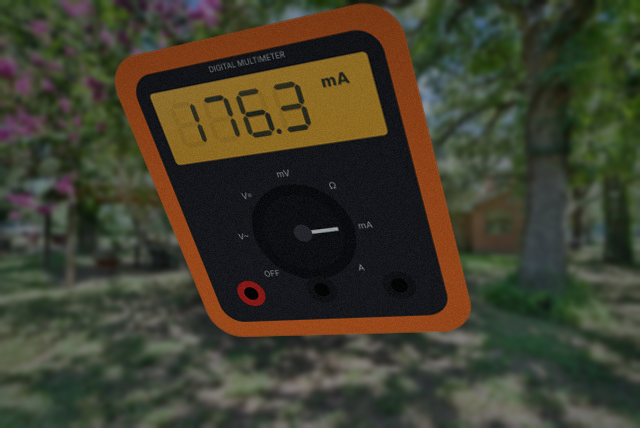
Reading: **176.3** mA
